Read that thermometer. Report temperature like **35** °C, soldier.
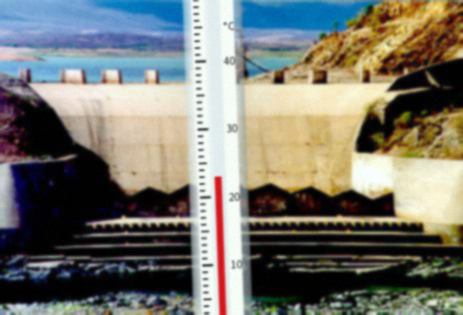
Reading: **23** °C
